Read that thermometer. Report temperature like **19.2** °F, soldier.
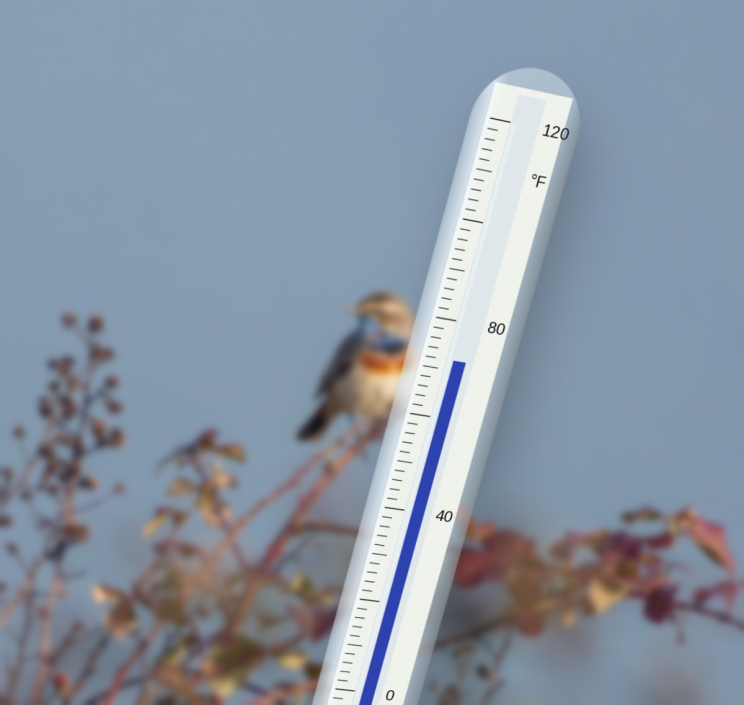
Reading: **72** °F
